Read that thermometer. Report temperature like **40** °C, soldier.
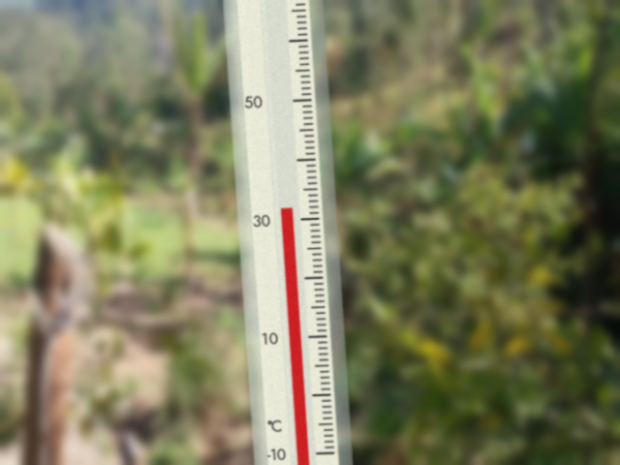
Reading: **32** °C
